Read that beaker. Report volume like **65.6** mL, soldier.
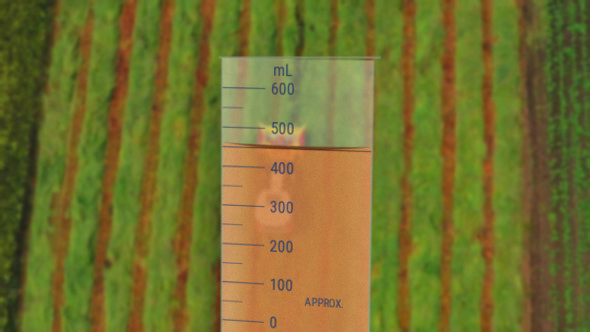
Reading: **450** mL
